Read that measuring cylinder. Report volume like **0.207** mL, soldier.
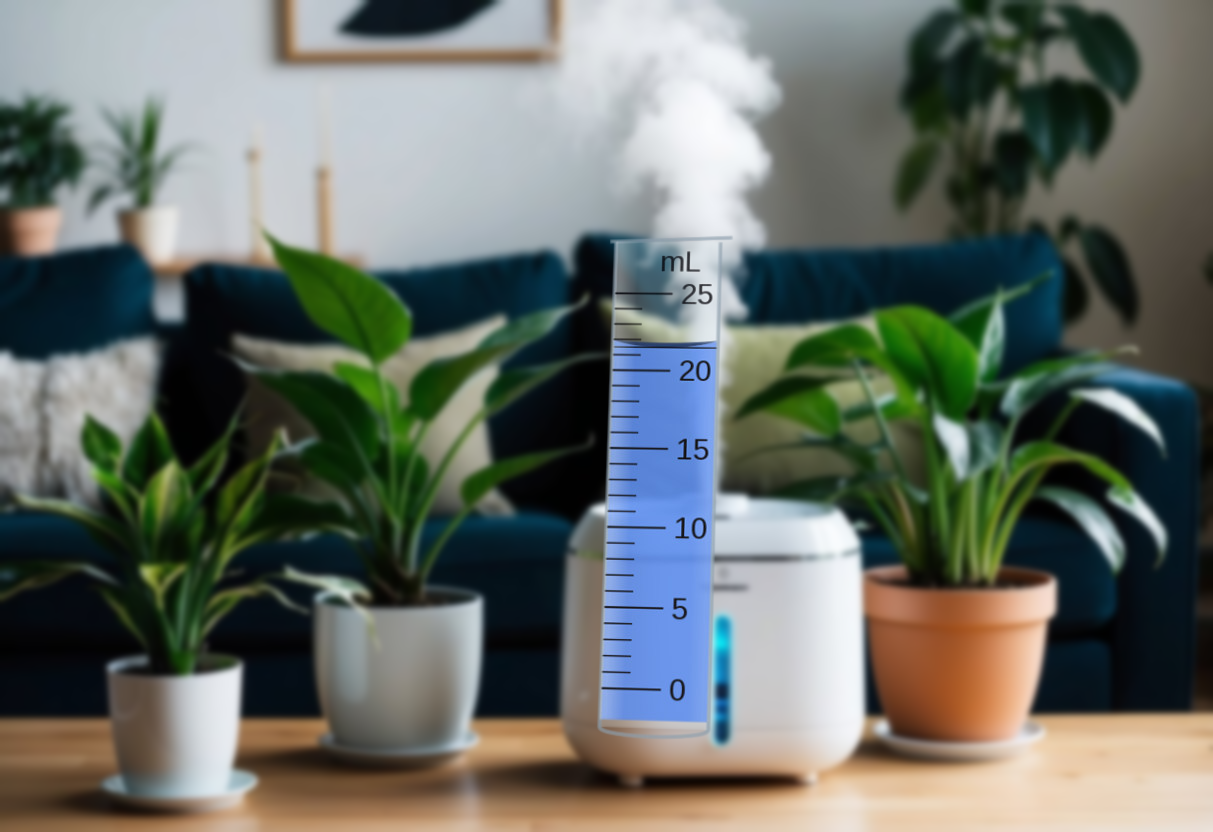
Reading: **21.5** mL
